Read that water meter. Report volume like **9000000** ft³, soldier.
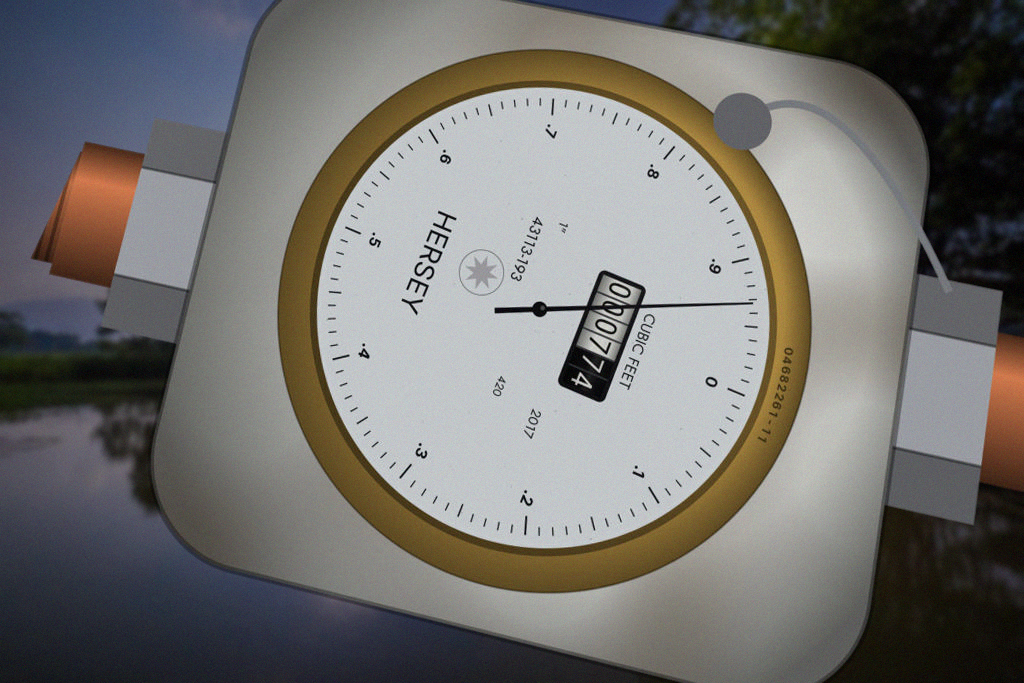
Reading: **773.93** ft³
